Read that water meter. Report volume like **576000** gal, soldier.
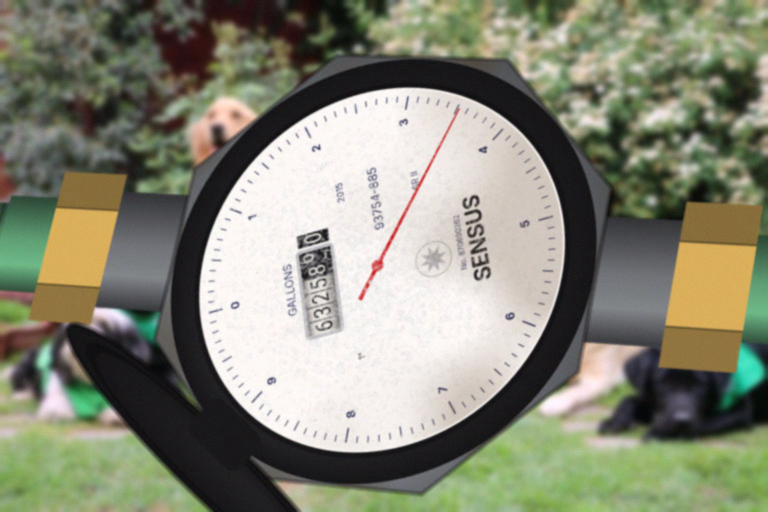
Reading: **6325863.5** gal
